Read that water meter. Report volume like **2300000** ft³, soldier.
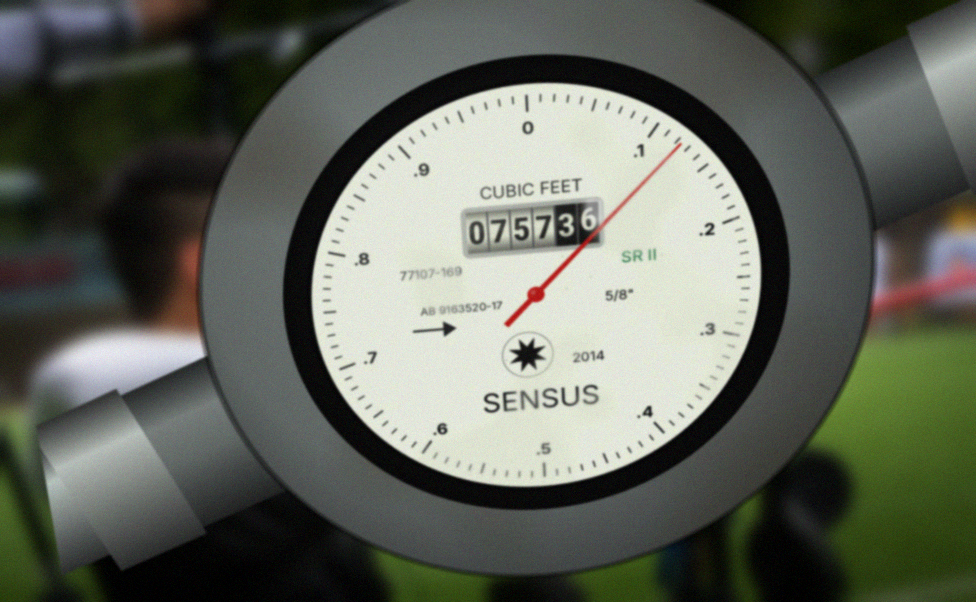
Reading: **75736.12** ft³
